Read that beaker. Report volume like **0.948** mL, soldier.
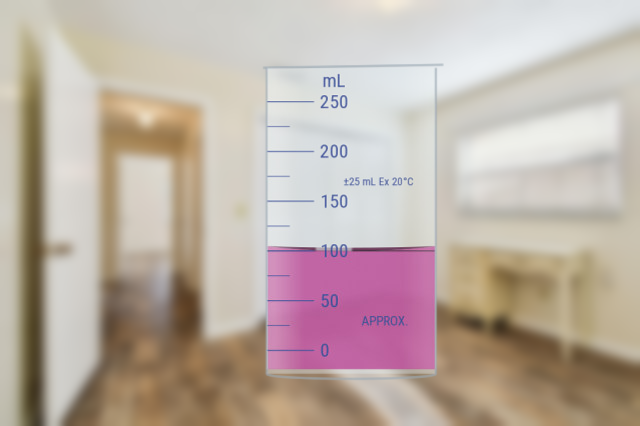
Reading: **100** mL
